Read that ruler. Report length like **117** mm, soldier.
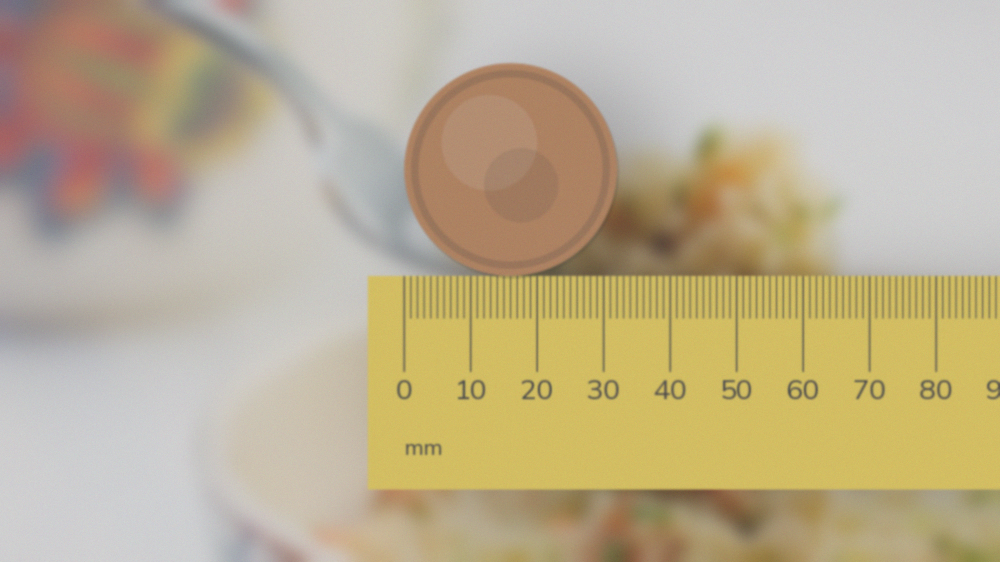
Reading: **32** mm
